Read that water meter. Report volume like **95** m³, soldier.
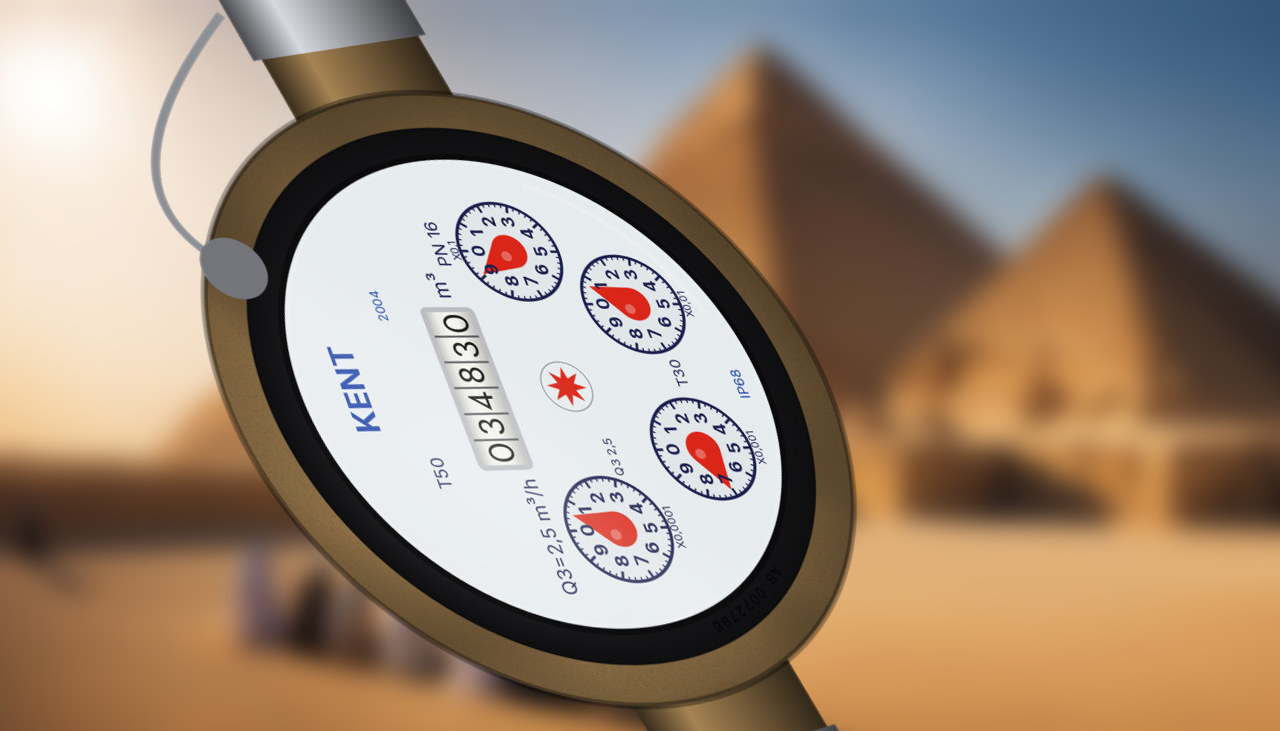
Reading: **34829.9070** m³
